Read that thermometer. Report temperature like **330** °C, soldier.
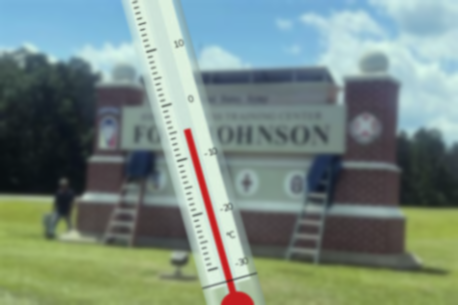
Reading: **-5** °C
